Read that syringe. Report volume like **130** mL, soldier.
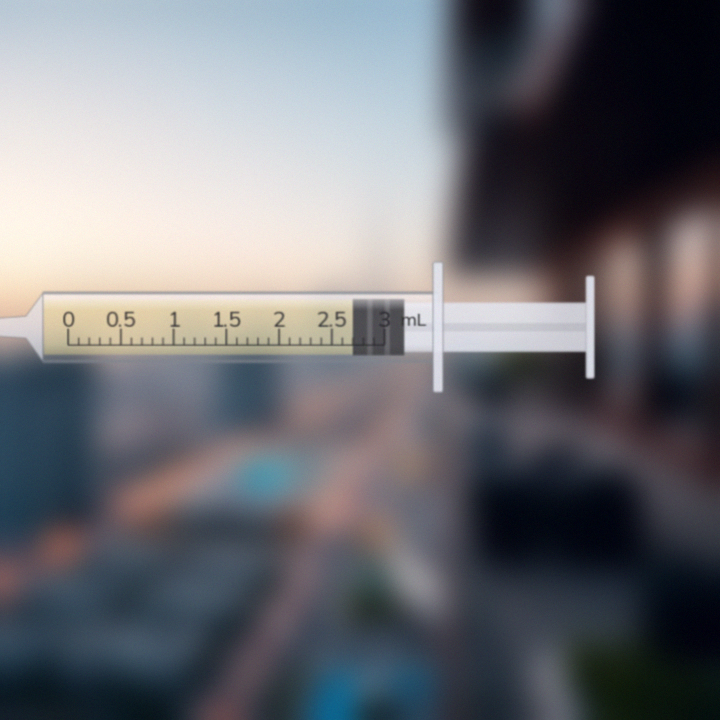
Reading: **2.7** mL
